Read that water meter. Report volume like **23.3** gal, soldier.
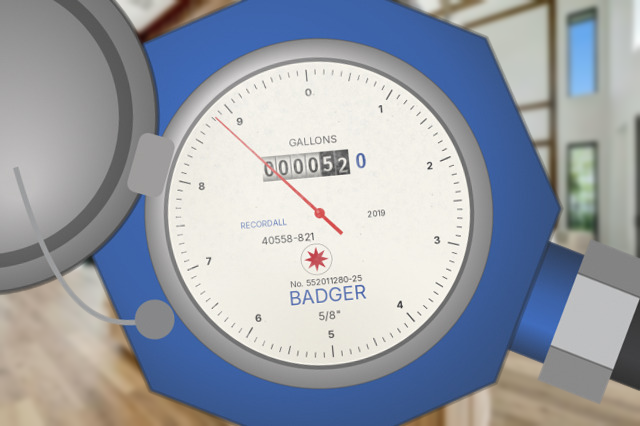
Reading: **518.8** gal
